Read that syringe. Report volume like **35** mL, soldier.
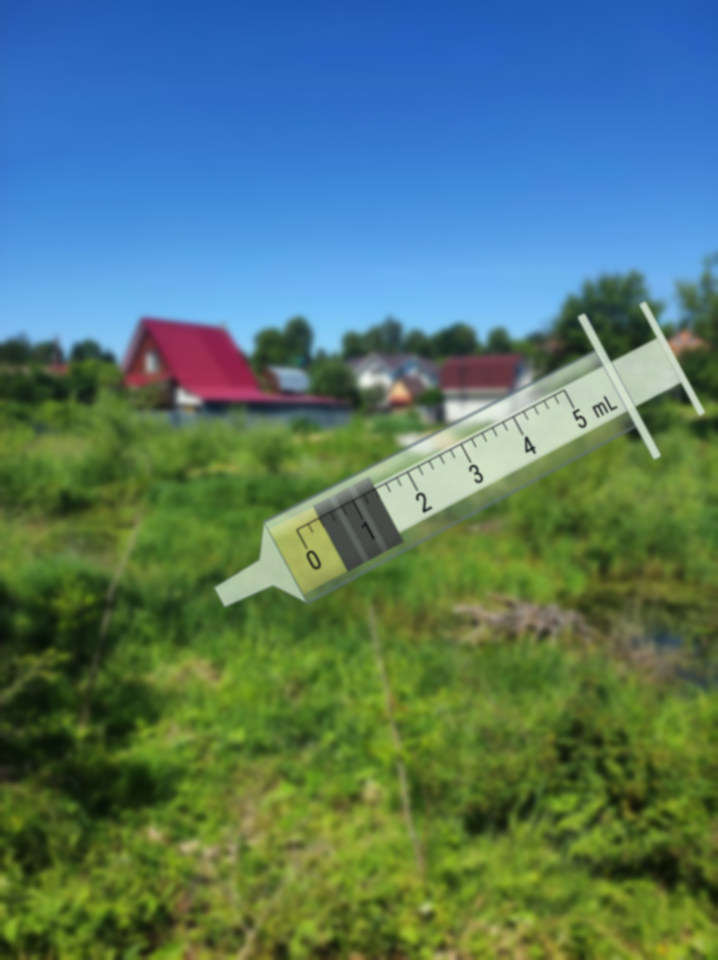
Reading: **0.4** mL
